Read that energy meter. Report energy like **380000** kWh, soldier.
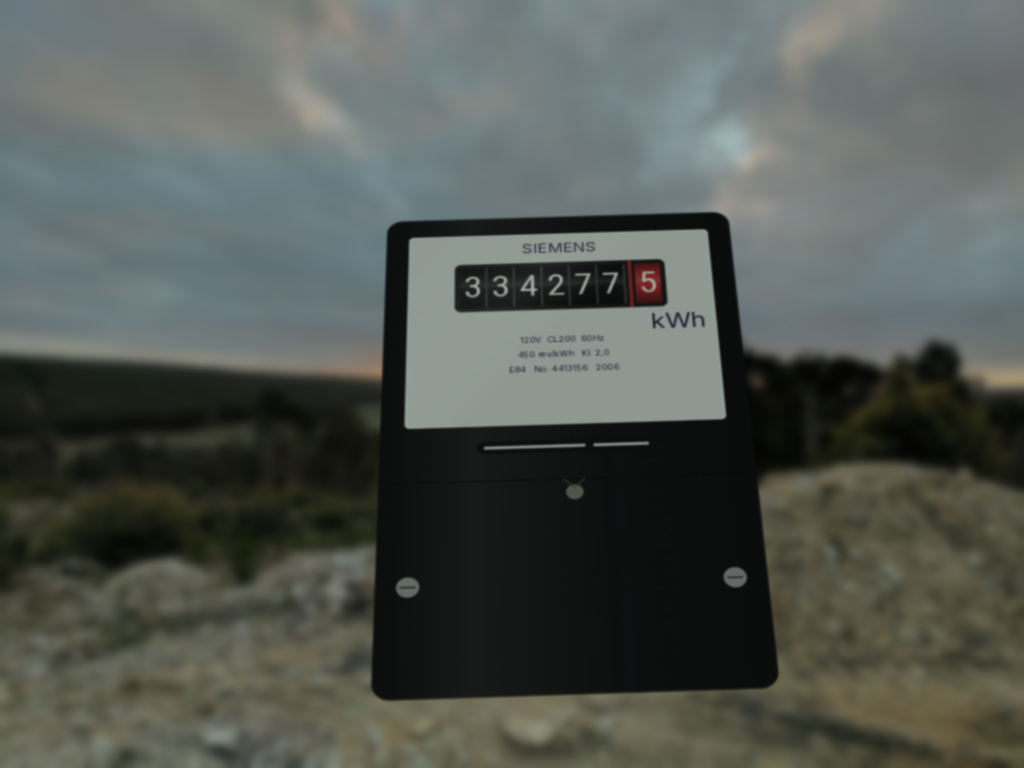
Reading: **334277.5** kWh
